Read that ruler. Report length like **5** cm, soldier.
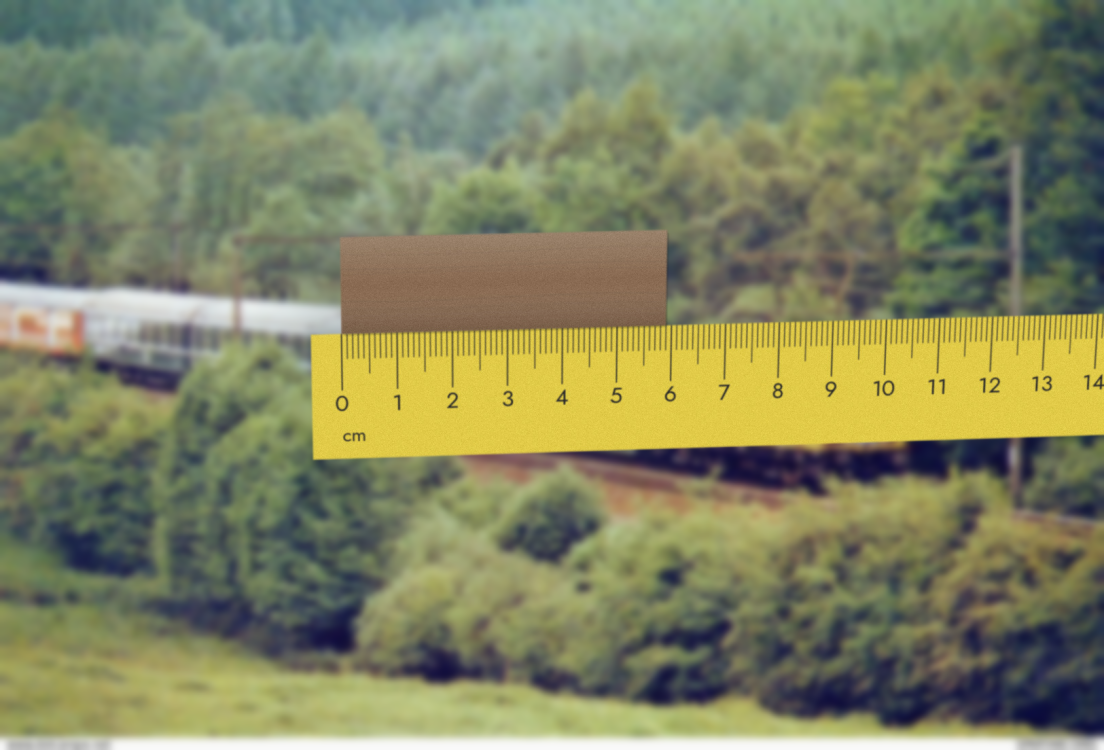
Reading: **5.9** cm
